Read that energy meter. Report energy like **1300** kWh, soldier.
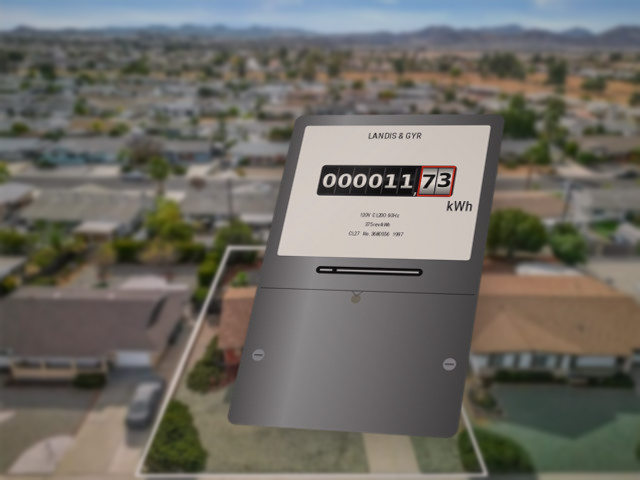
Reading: **11.73** kWh
